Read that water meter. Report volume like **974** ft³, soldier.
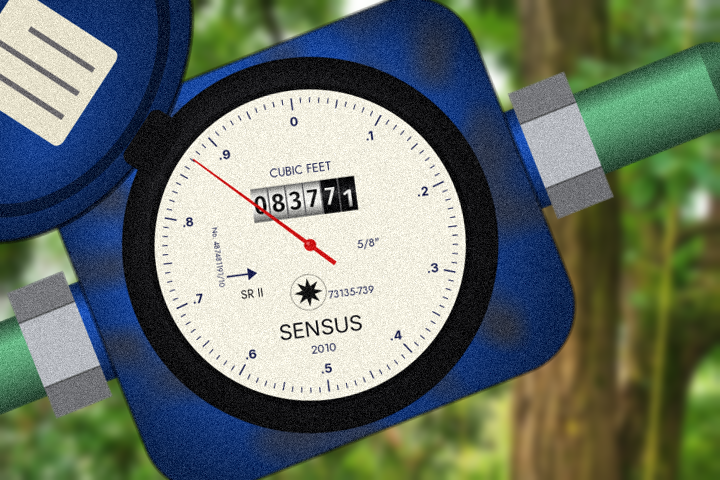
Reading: **83770.87** ft³
